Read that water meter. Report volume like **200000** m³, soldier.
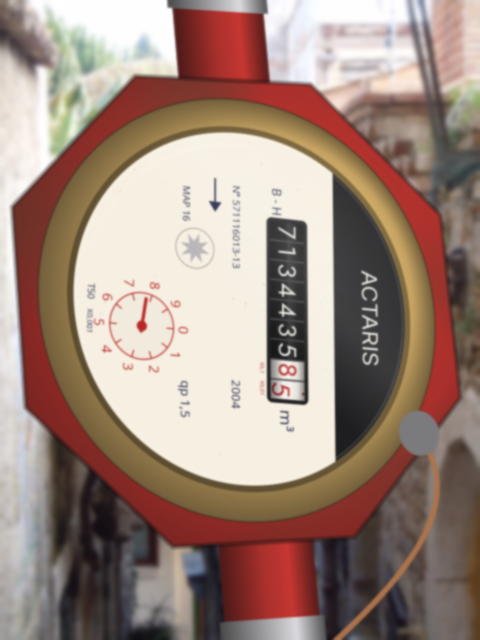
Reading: **7134435.847** m³
